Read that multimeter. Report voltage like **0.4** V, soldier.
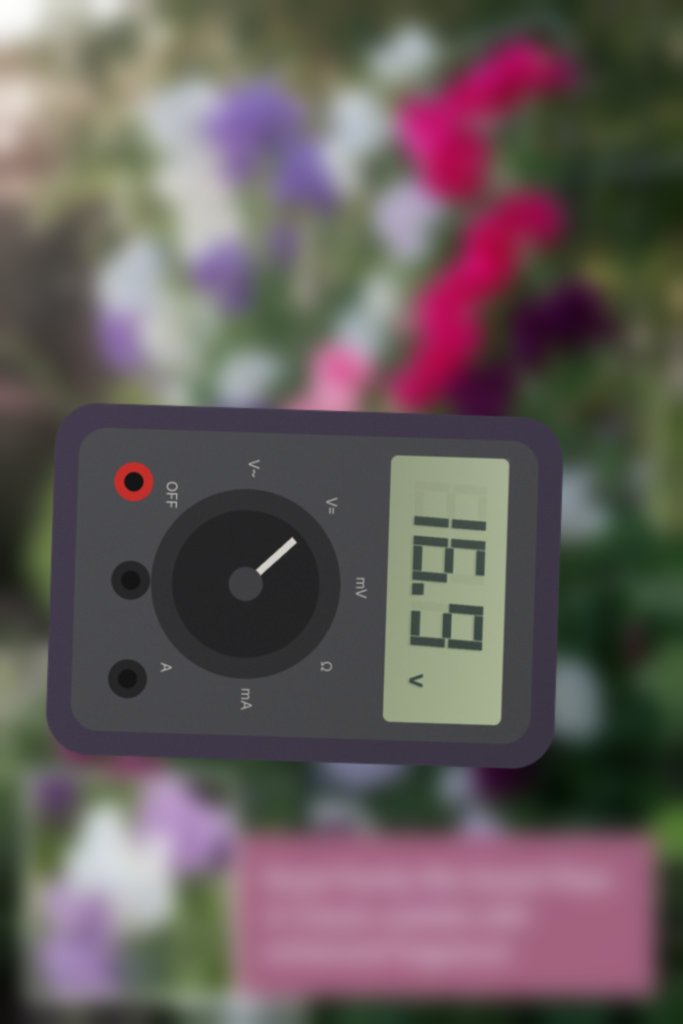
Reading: **16.9** V
